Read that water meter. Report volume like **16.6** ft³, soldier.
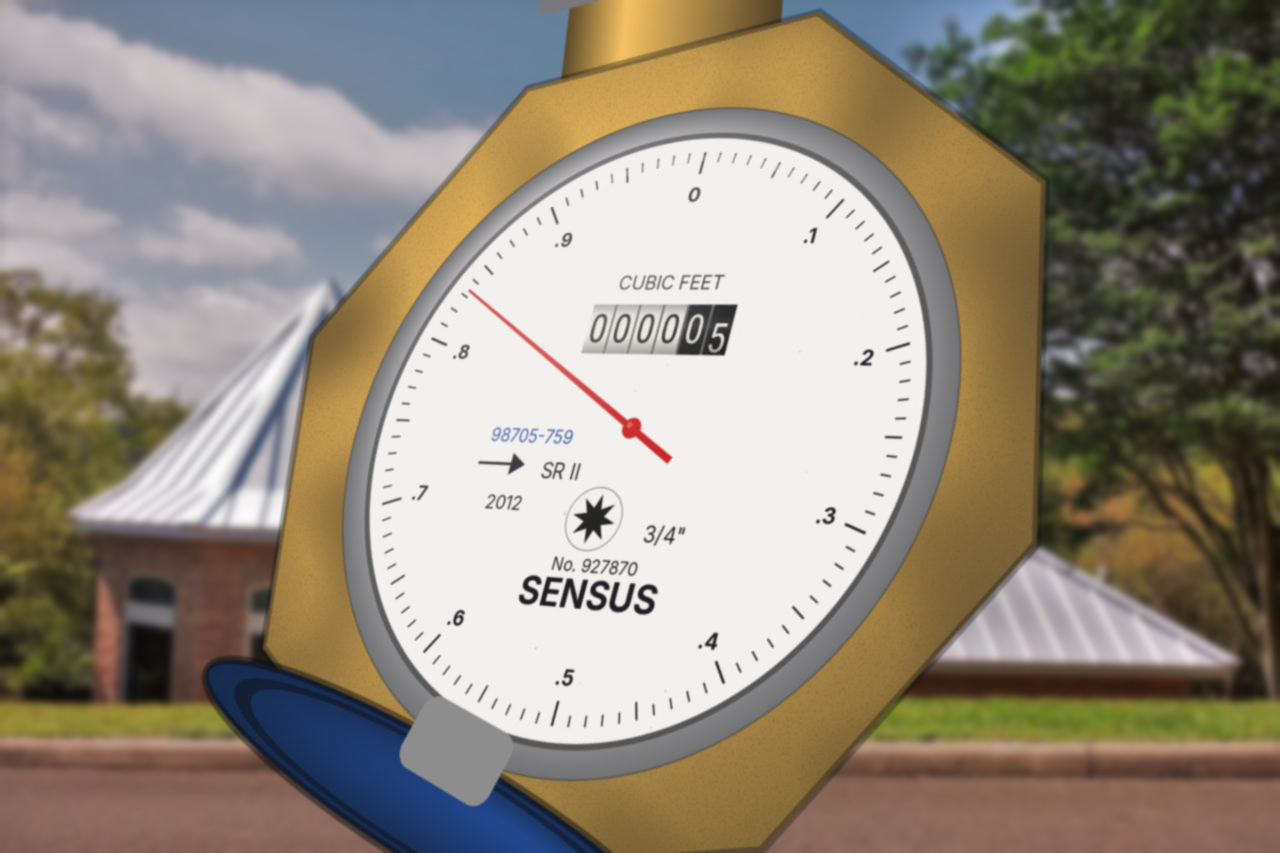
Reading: **4.83** ft³
